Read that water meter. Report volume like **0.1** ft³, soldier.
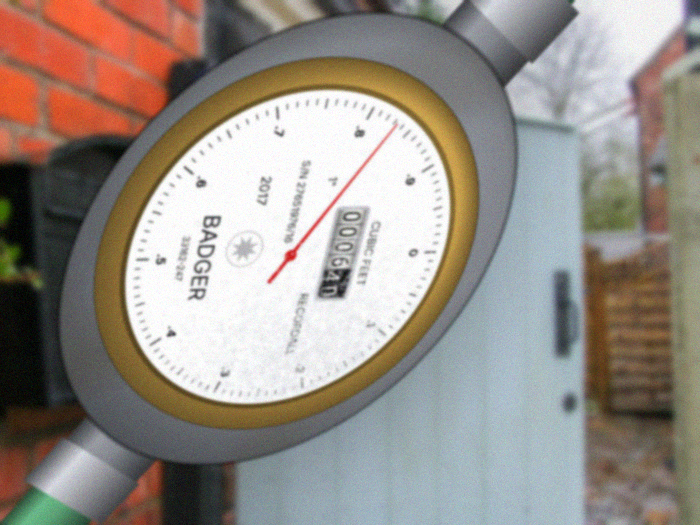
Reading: **639.83** ft³
